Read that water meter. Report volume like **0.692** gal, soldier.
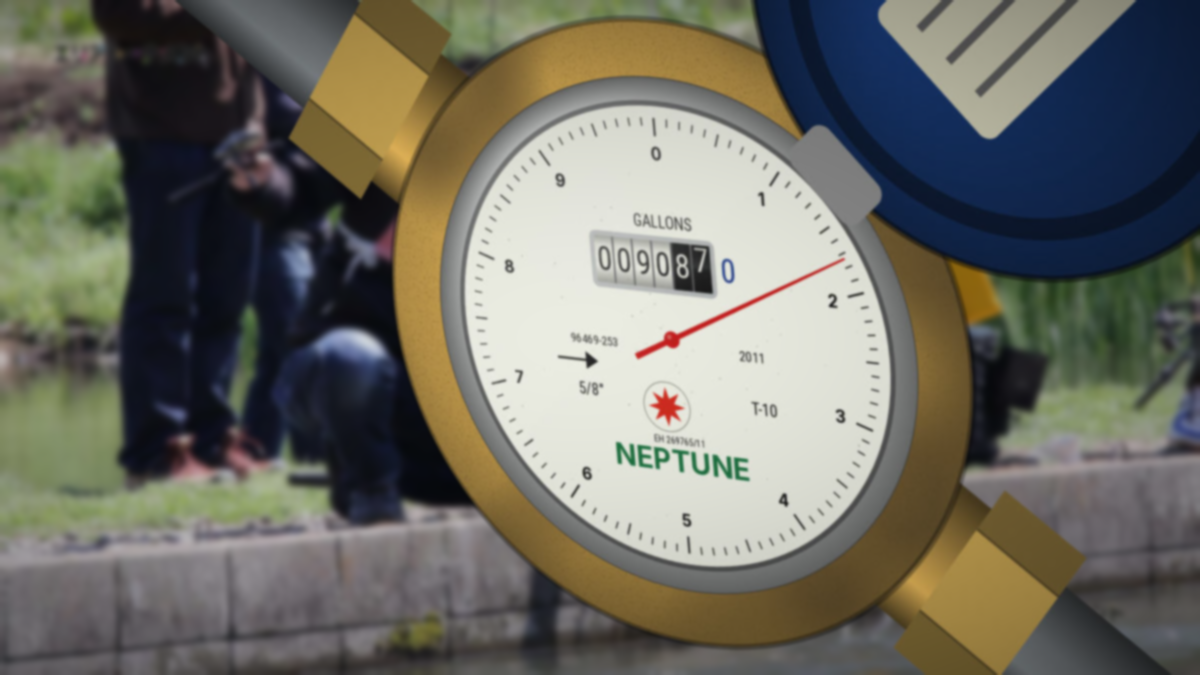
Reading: **90871.7** gal
